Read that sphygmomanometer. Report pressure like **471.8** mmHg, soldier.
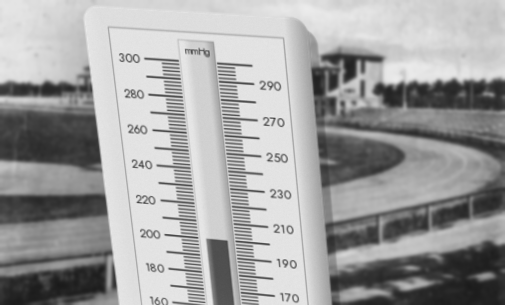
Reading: **200** mmHg
